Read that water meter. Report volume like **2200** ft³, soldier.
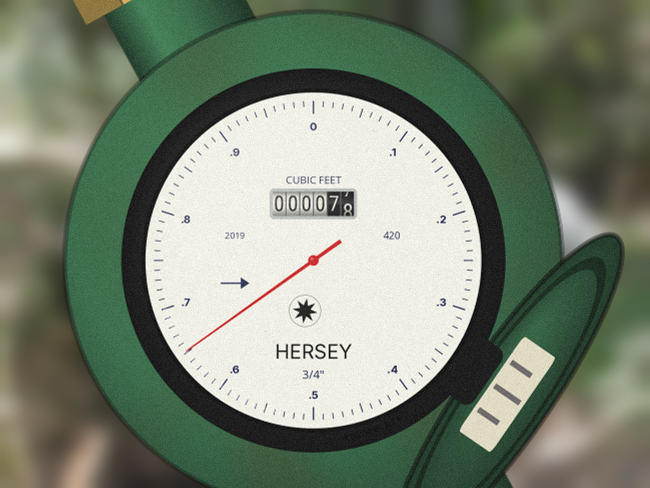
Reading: **77.65** ft³
